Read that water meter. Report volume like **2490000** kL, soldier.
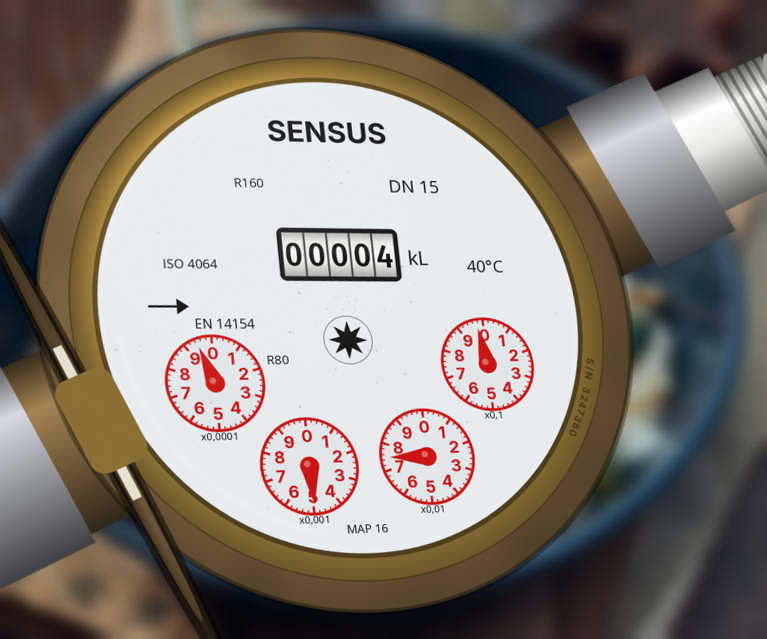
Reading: **3.9749** kL
